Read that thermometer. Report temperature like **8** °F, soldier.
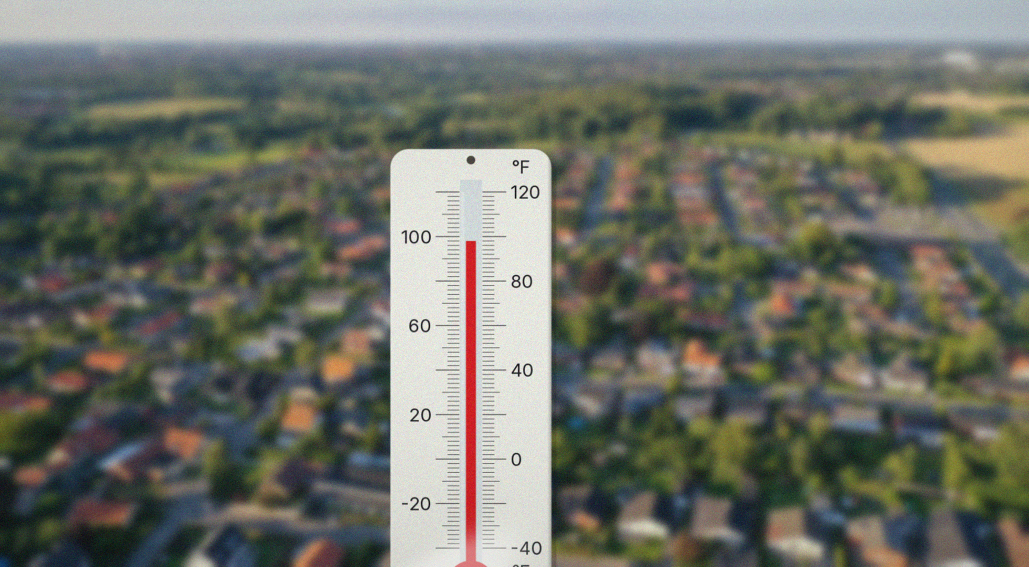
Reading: **98** °F
